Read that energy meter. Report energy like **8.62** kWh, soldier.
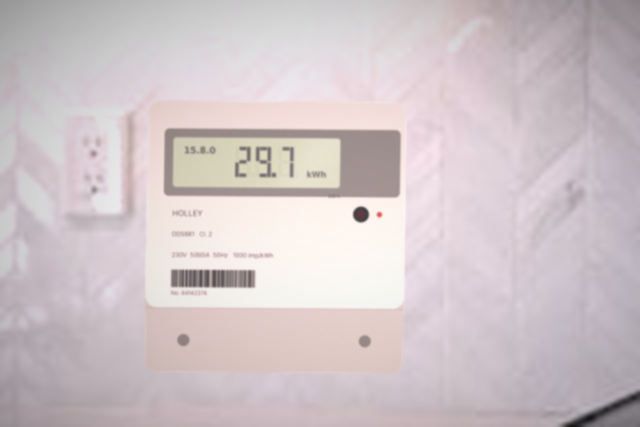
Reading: **29.7** kWh
